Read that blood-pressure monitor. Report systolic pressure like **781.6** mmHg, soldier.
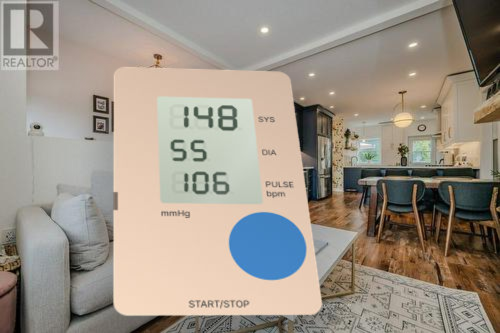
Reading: **148** mmHg
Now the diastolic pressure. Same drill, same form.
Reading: **55** mmHg
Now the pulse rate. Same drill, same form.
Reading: **106** bpm
